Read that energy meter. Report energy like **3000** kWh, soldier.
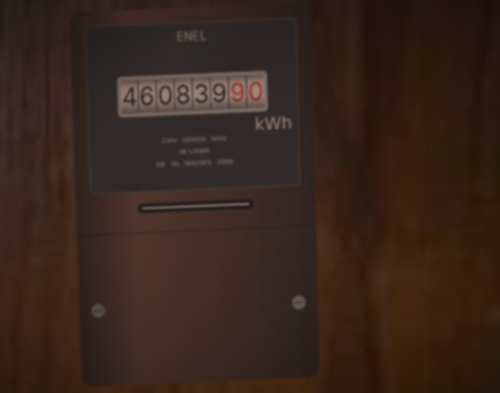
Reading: **460839.90** kWh
